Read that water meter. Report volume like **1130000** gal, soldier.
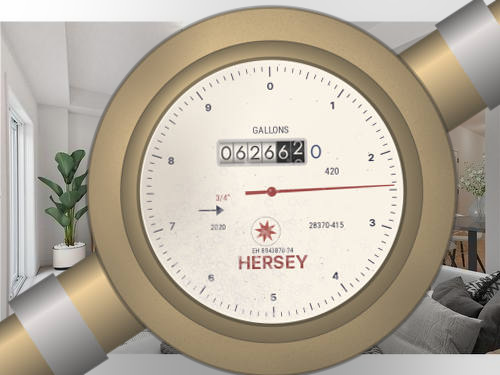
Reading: **626622.4** gal
